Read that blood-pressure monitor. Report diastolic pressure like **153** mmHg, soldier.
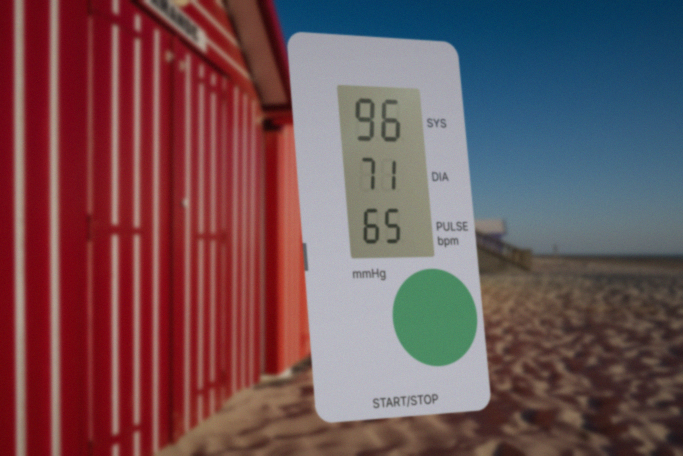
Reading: **71** mmHg
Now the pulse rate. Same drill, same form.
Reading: **65** bpm
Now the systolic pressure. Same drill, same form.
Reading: **96** mmHg
